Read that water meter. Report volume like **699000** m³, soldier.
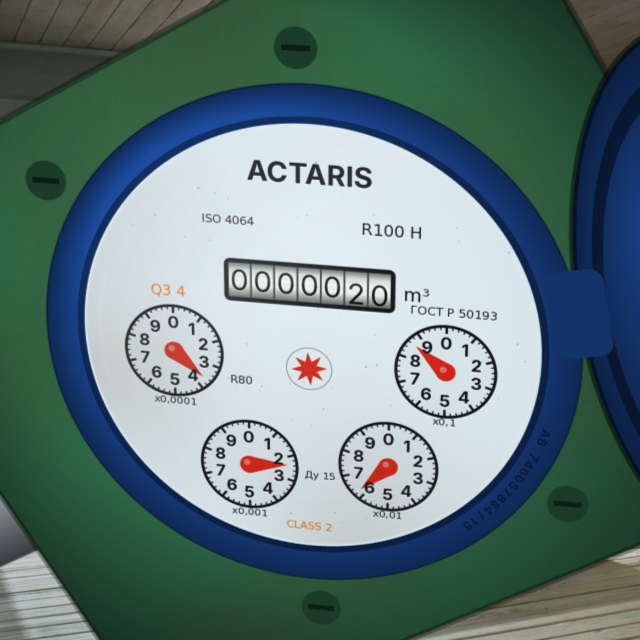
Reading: **19.8623** m³
